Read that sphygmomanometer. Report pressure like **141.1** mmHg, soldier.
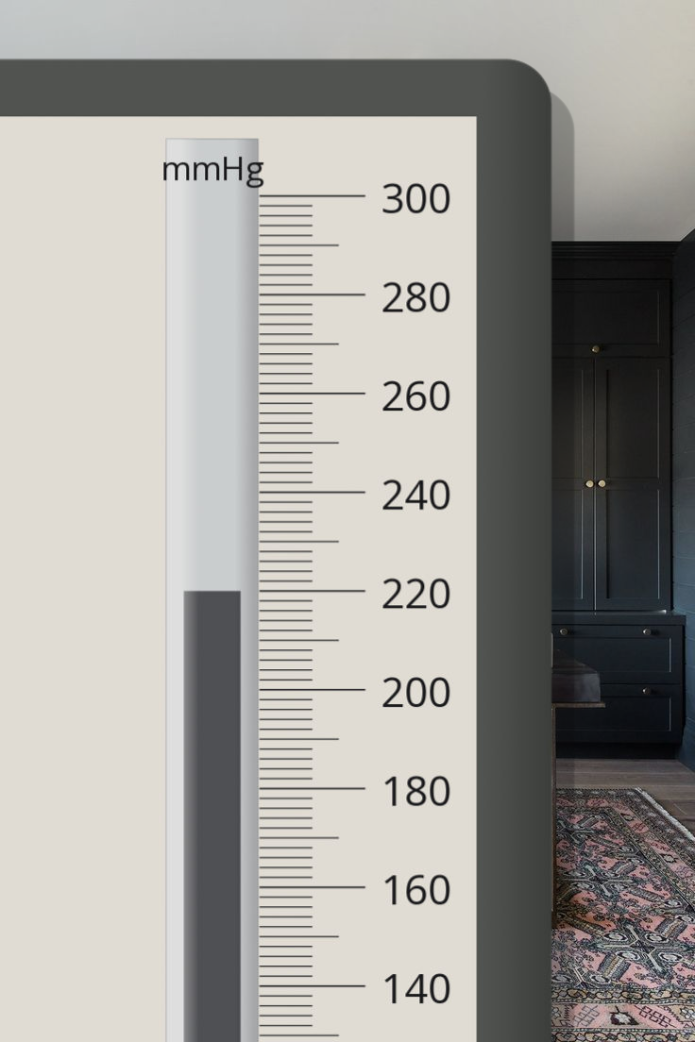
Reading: **220** mmHg
